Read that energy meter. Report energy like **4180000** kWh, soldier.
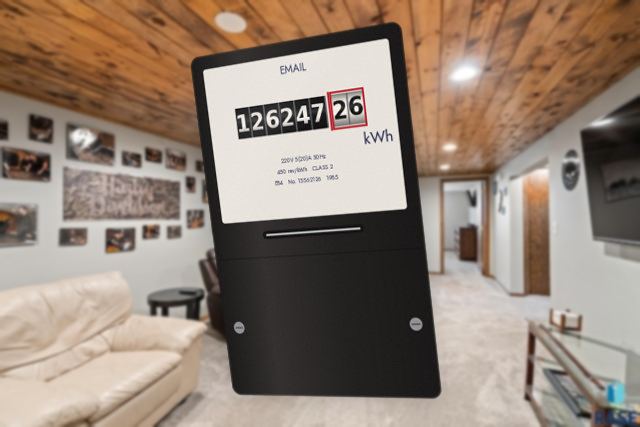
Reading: **126247.26** kWh
